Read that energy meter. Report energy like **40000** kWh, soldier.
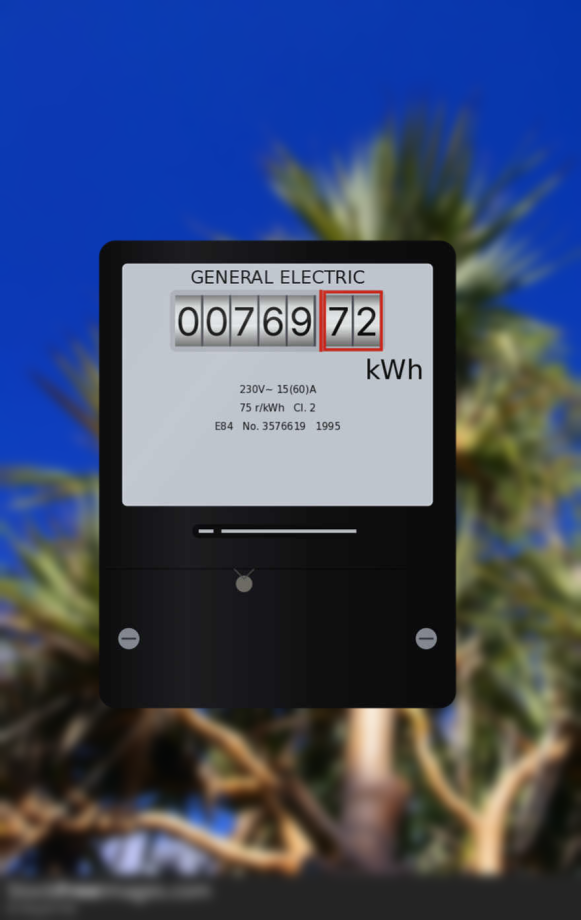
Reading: **769.72** kWh
